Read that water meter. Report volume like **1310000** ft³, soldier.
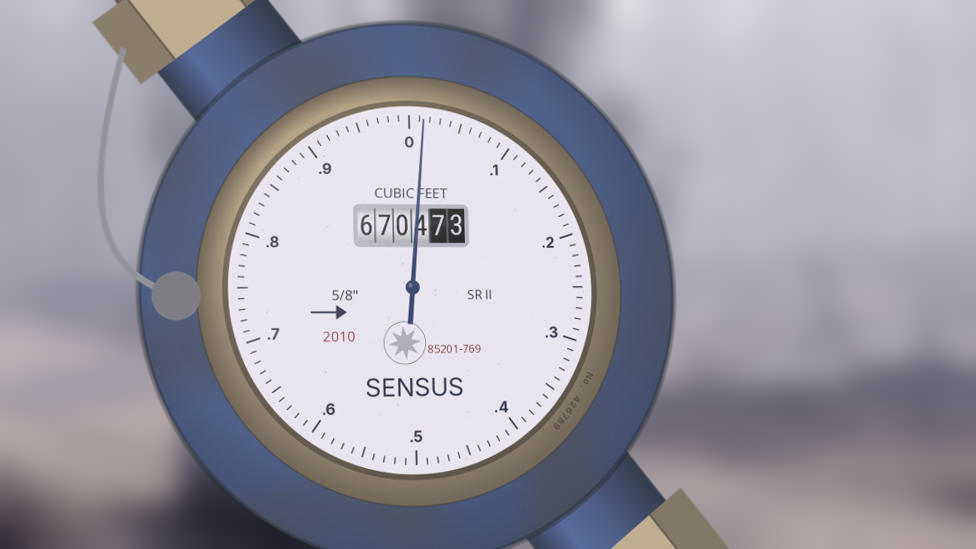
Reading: **670473.01** ft³
